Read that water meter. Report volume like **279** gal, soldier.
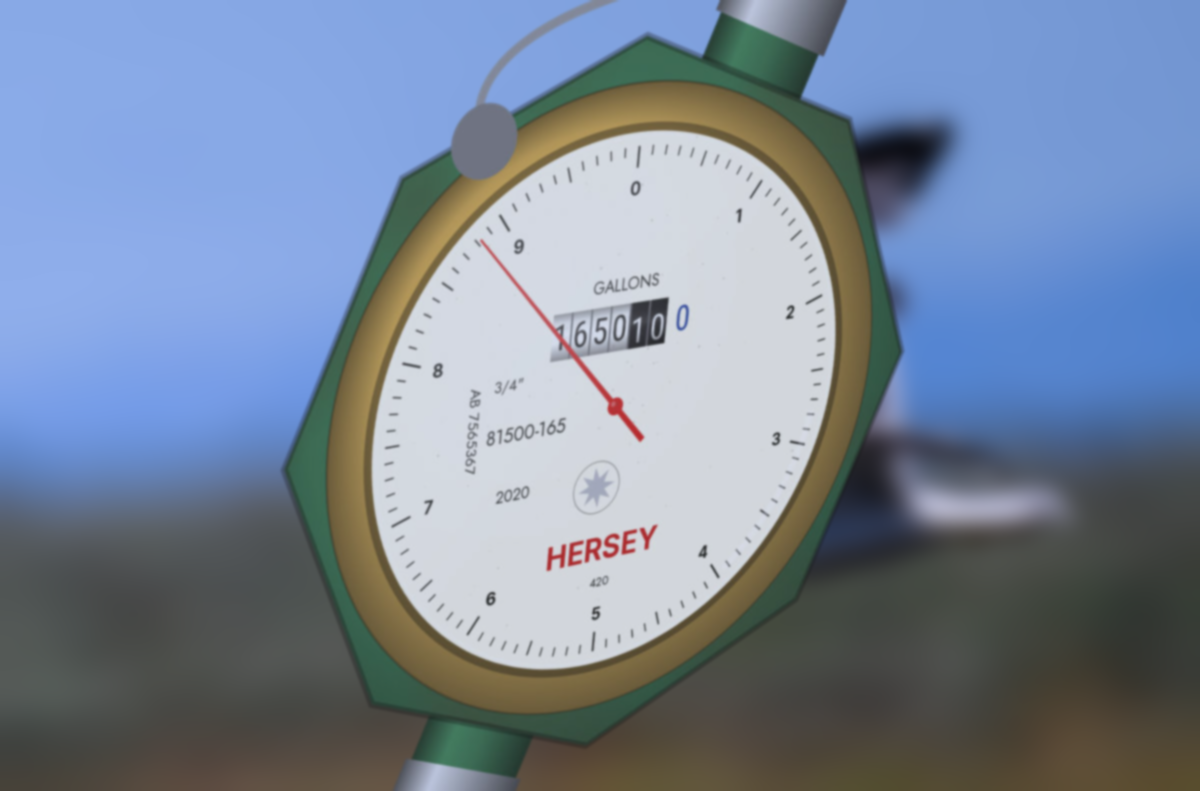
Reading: **1650098.8** gal
